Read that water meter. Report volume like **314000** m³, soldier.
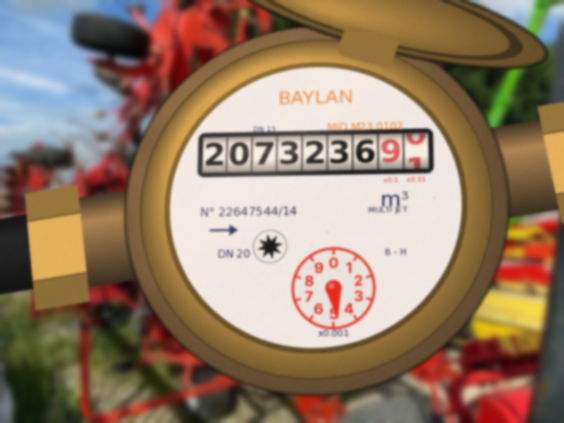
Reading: **2073236.904** m³
